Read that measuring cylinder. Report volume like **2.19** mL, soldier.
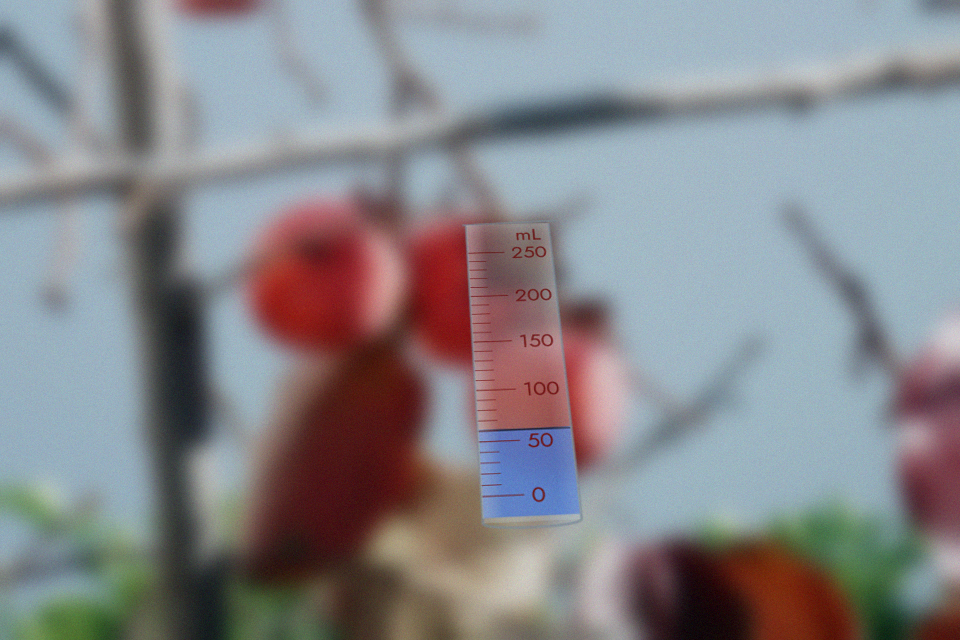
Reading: **60** mL
